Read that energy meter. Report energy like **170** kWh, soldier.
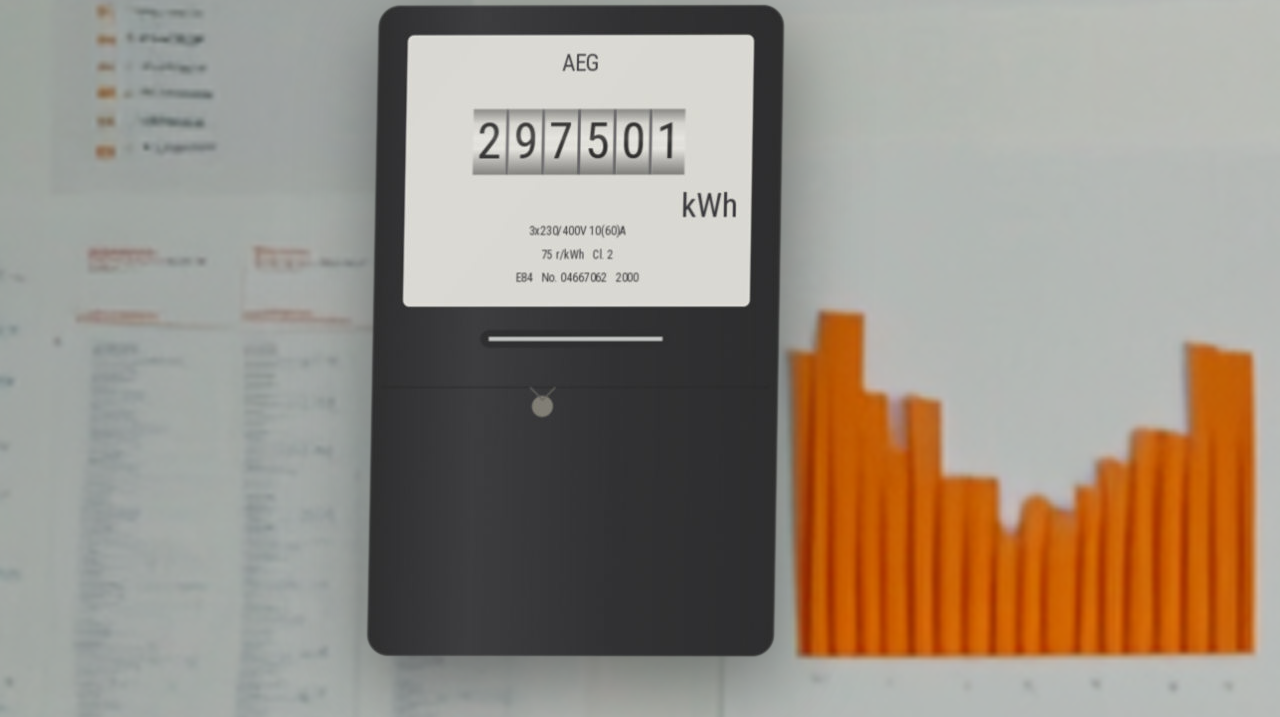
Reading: **297501** kWh
